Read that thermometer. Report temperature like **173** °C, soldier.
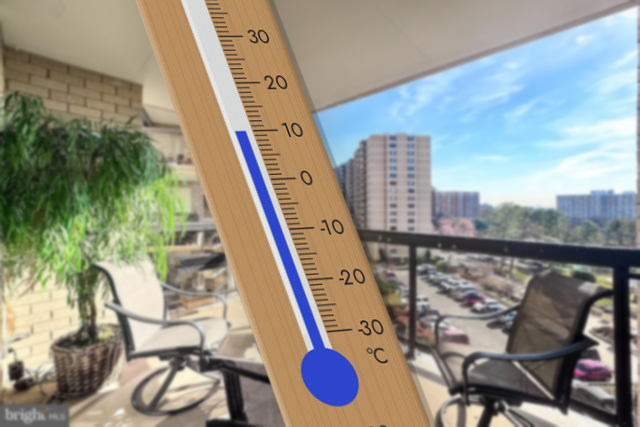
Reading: **10** °C
